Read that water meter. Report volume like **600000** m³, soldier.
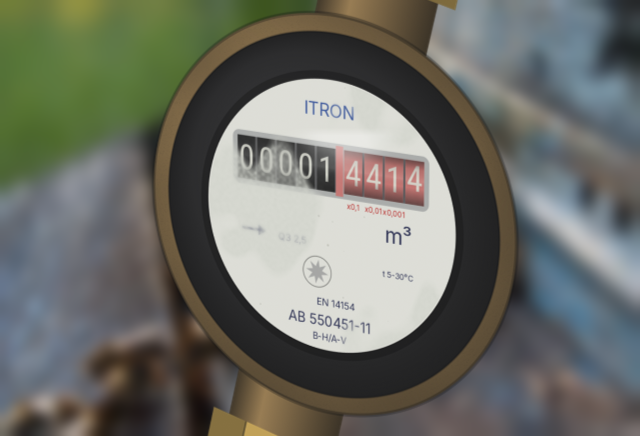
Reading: **1.4414** m³
